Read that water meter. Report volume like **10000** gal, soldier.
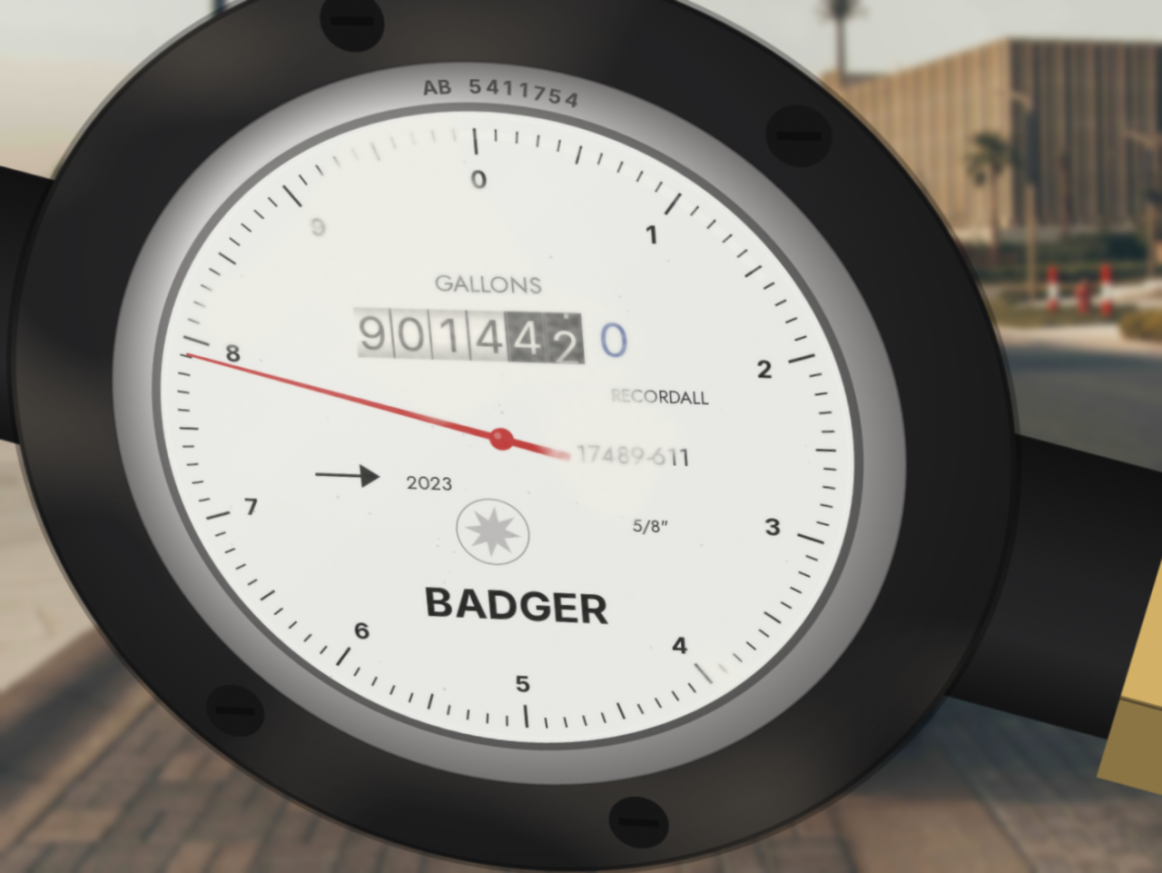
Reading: **9014417.9** gal
